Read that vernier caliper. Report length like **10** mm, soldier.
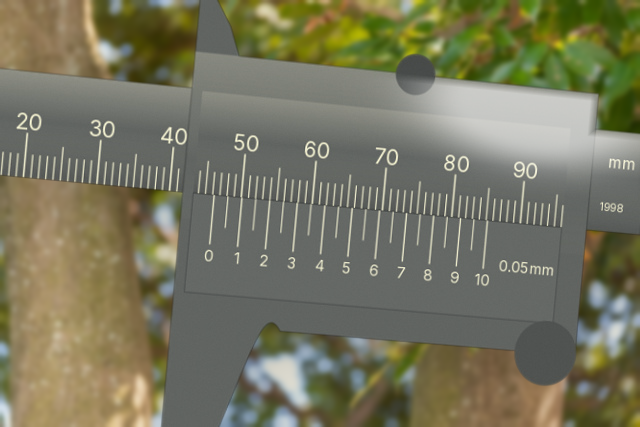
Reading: **46.2** mm
